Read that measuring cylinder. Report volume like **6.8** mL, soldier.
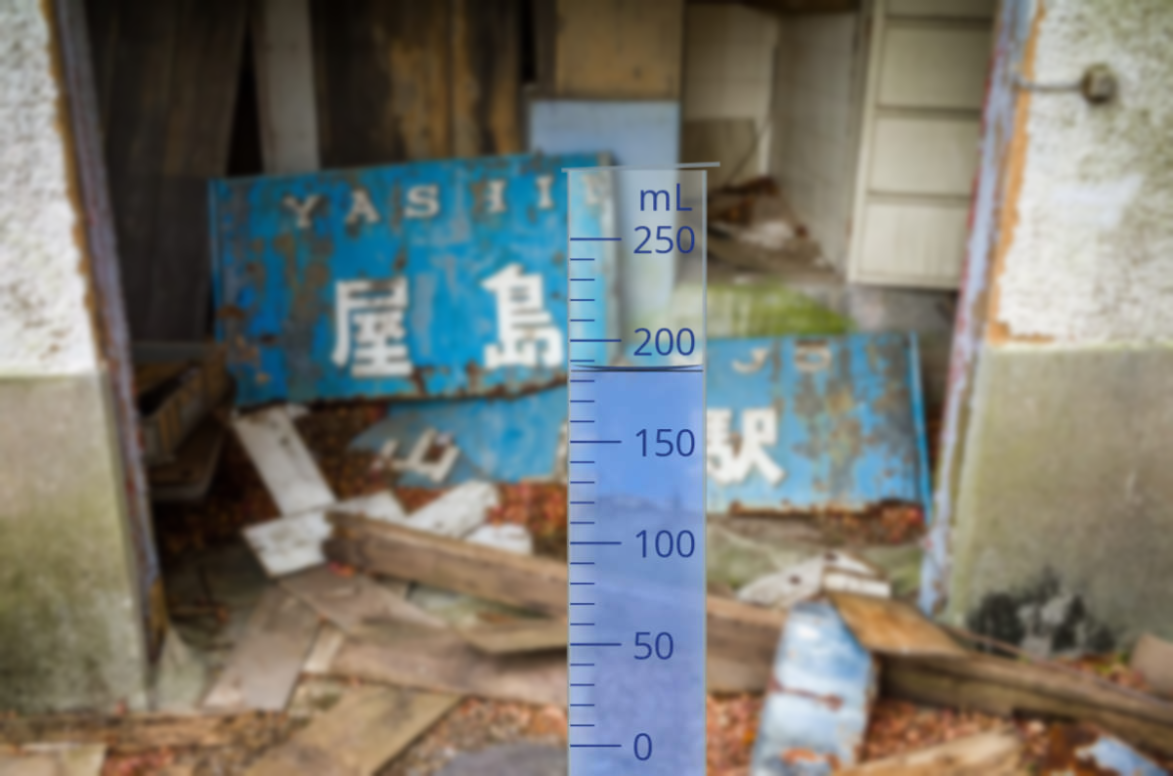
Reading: **185** mL
